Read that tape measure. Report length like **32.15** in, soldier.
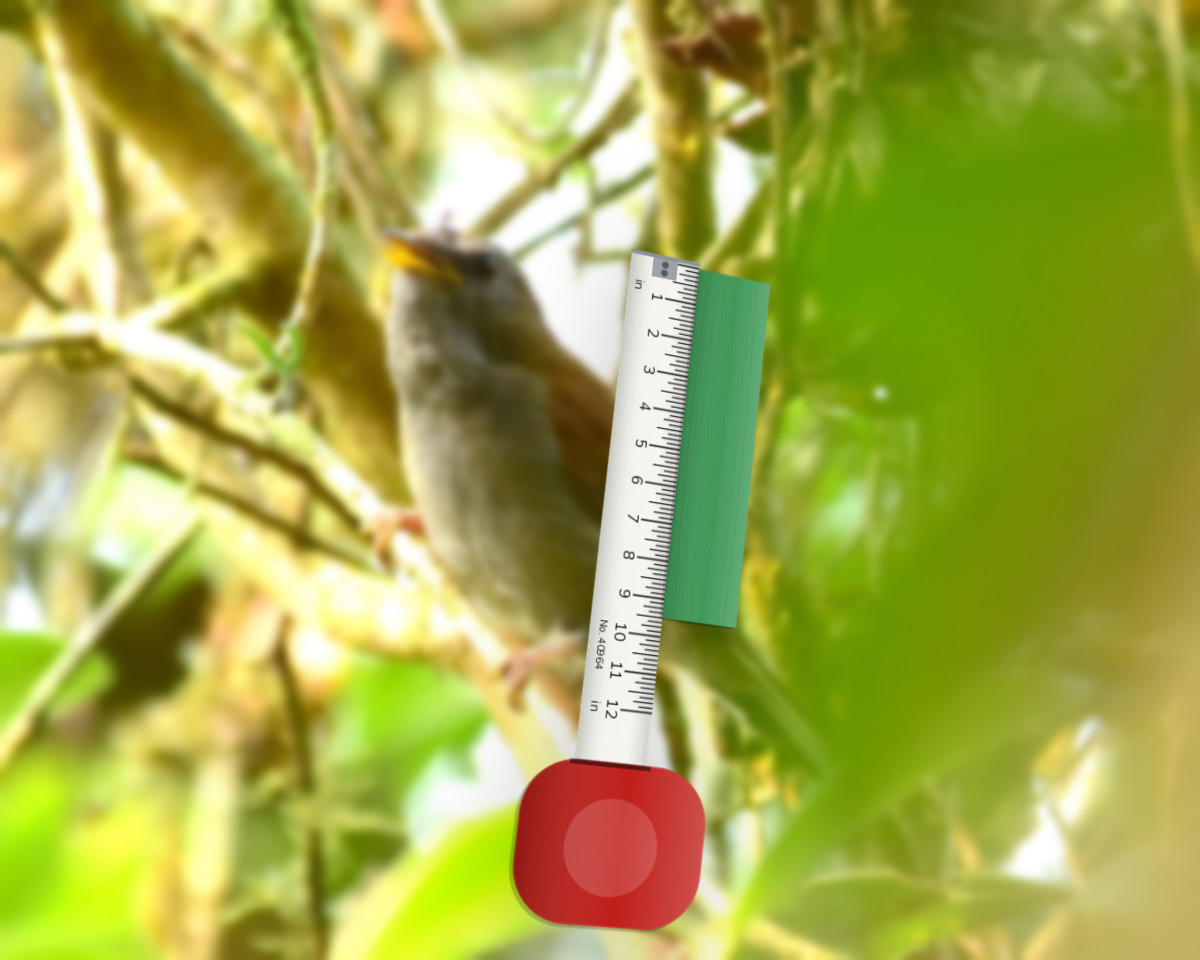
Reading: **9.5** in
